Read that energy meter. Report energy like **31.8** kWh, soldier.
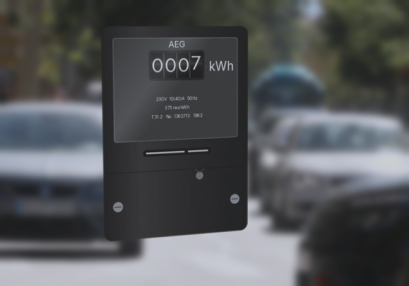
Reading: **7** kWh
